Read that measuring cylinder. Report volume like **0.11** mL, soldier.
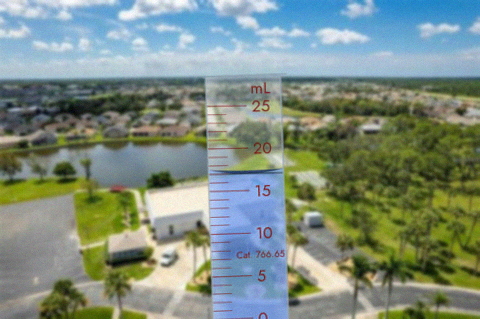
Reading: **17** mL
